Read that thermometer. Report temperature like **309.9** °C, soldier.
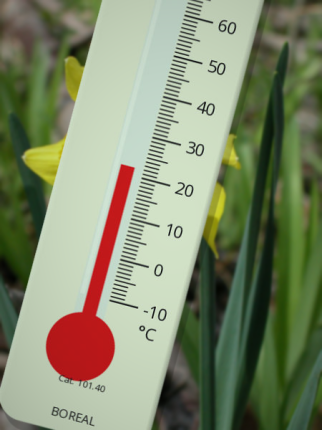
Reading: **22** °C
